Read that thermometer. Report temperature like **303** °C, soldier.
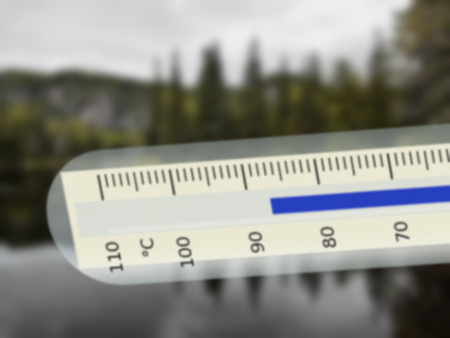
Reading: **87** °C
